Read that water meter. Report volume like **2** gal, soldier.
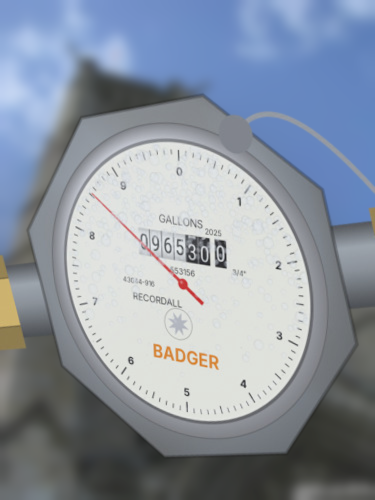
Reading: **965298.5** gal
